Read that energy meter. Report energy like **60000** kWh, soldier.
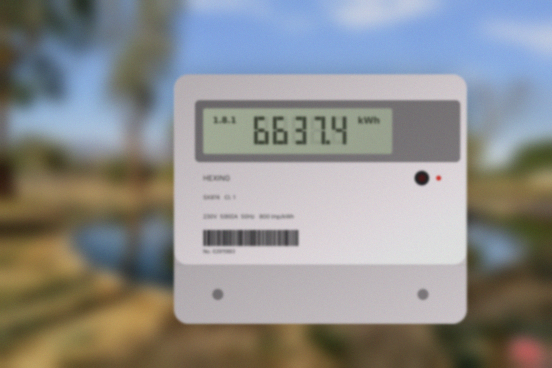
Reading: **6637.4** kWh
